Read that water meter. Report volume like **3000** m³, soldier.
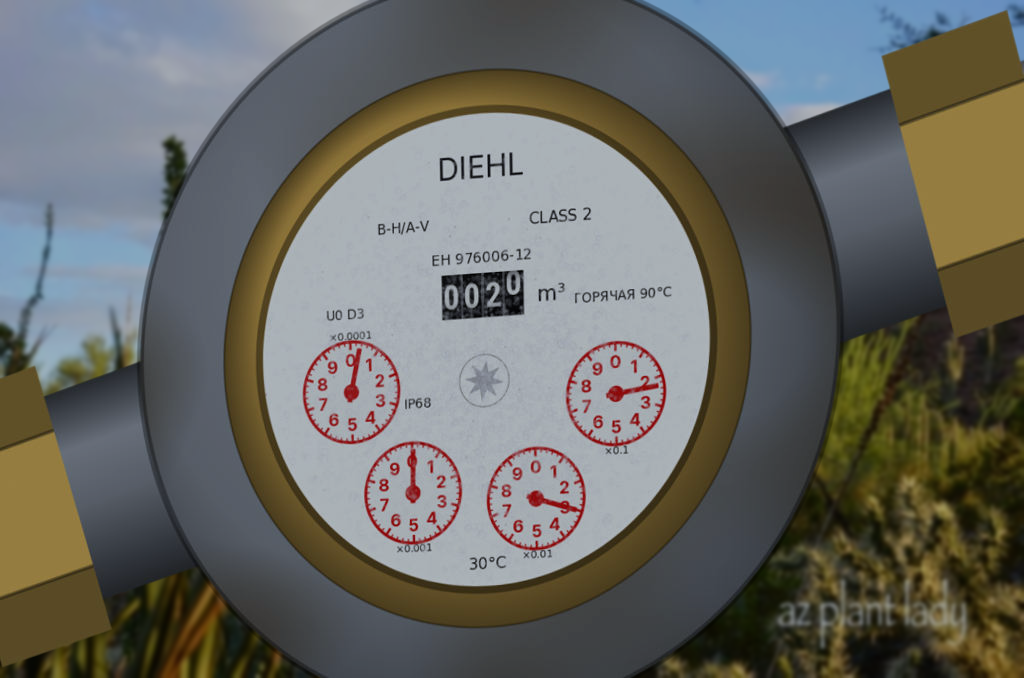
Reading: **20.2300** m³
